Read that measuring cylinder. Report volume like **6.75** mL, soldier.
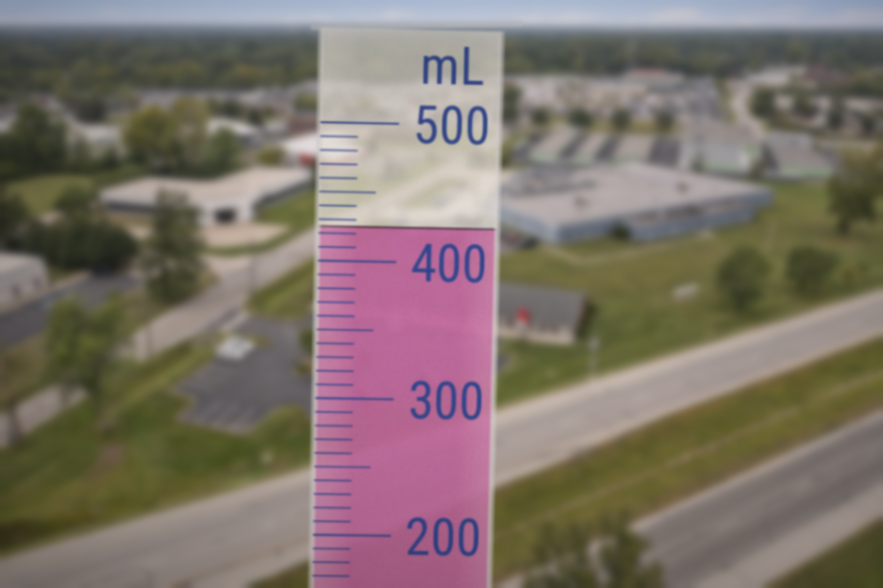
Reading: **425** mL
